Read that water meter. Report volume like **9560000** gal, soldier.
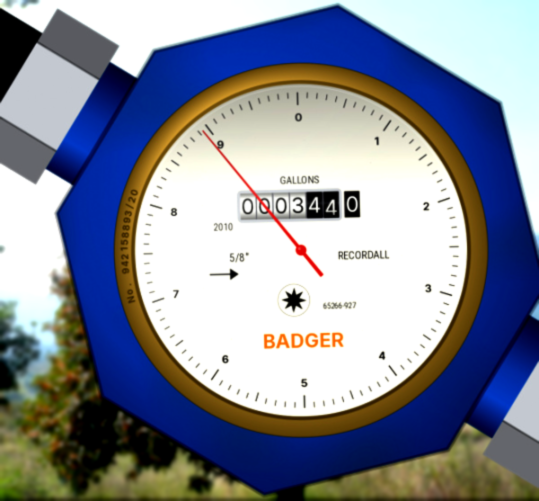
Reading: **3438.9** gal
